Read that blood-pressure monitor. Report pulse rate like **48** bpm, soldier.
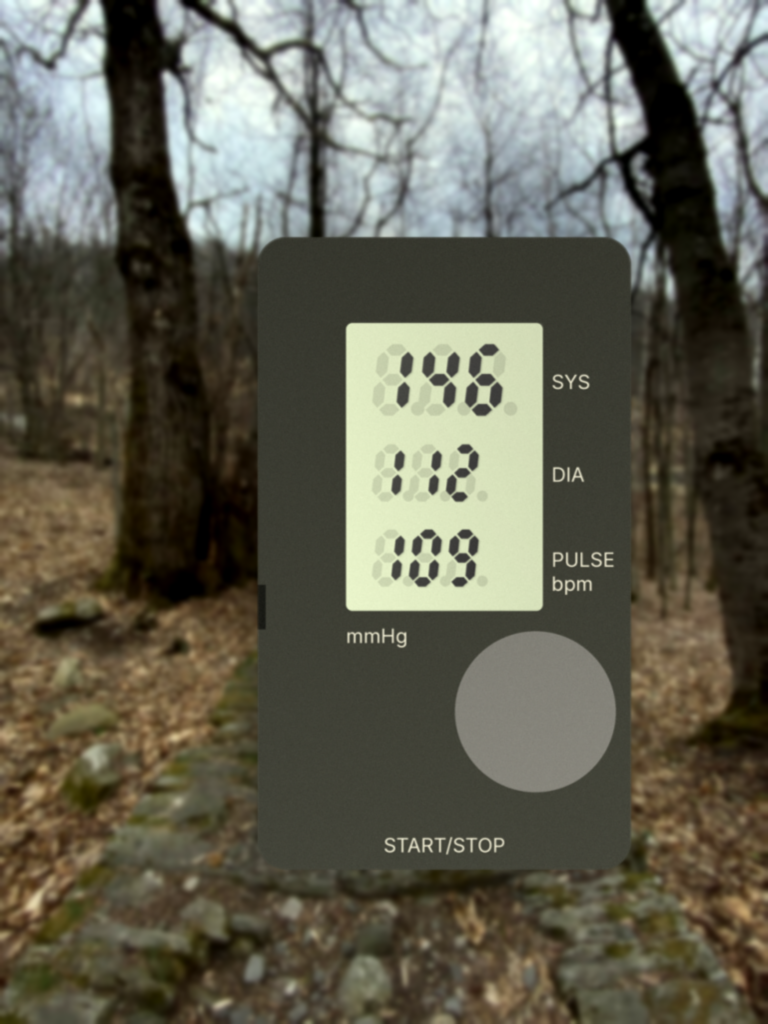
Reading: **109** bpm
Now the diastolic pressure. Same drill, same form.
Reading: **112** mmHg
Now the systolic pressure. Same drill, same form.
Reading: **146** mmHg
